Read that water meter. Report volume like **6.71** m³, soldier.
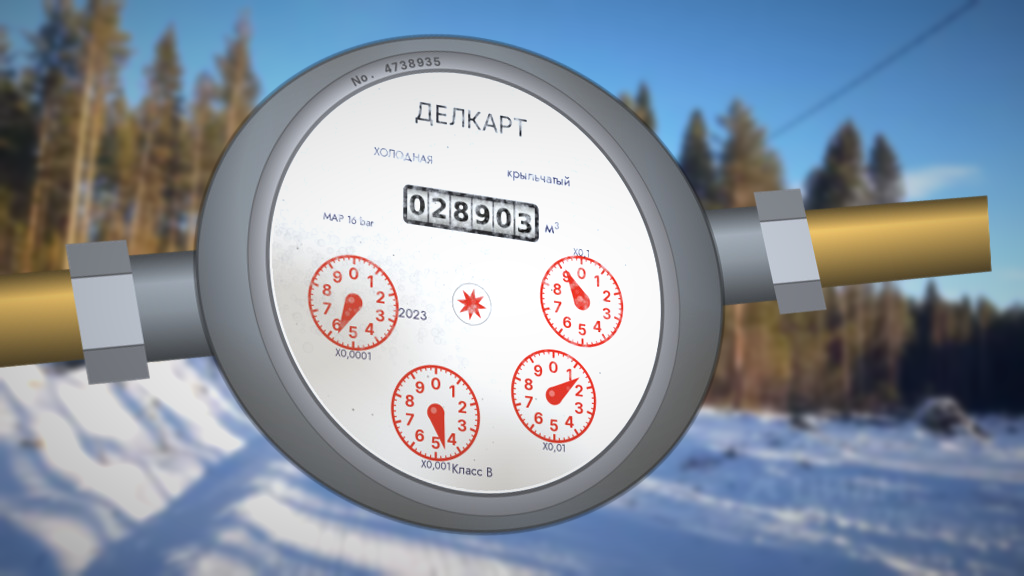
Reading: **28902.9145** m³
